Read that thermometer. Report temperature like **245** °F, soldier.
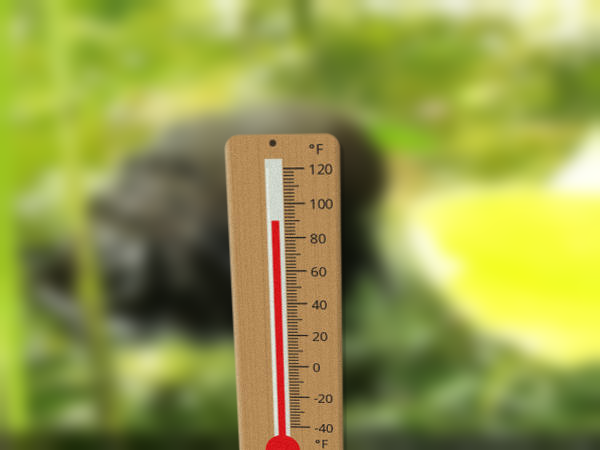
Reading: **90** °F
